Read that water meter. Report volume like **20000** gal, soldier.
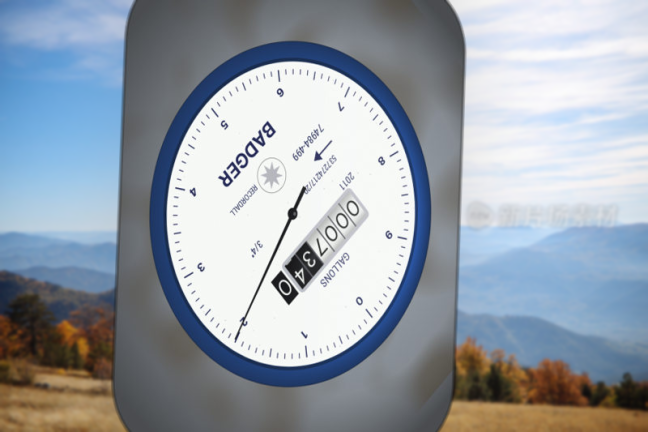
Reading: **7342.0** gal
